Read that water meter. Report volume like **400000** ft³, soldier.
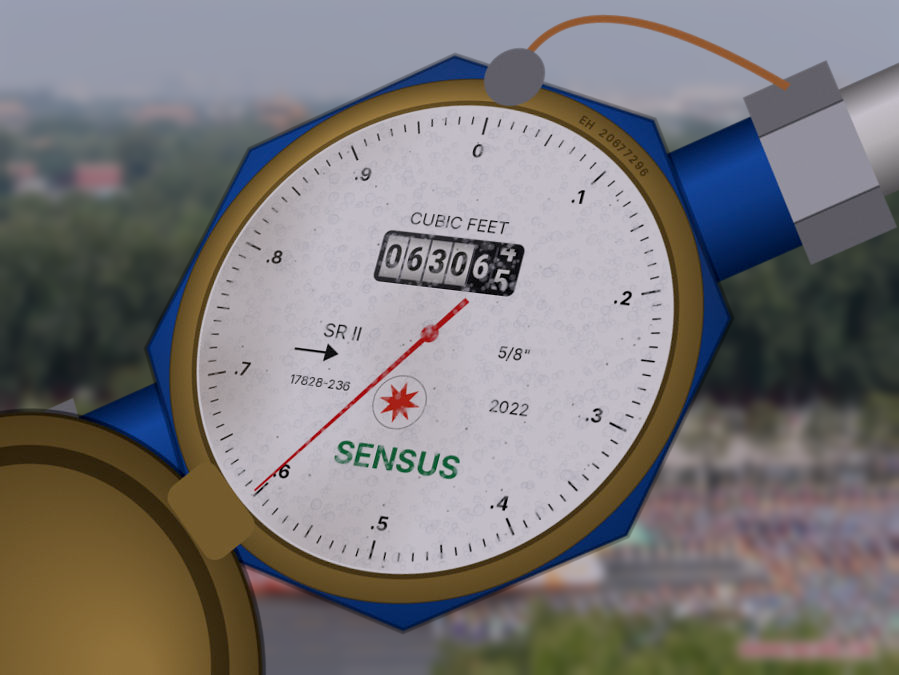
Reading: **63064.60** ft³
